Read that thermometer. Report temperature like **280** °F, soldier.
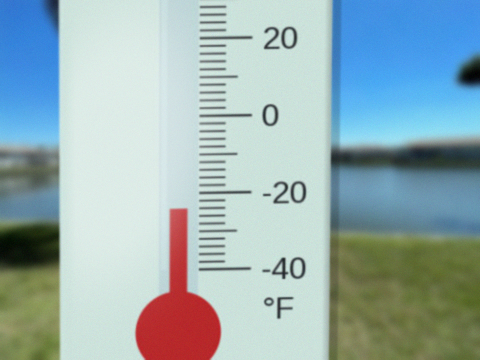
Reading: **-24** °F
